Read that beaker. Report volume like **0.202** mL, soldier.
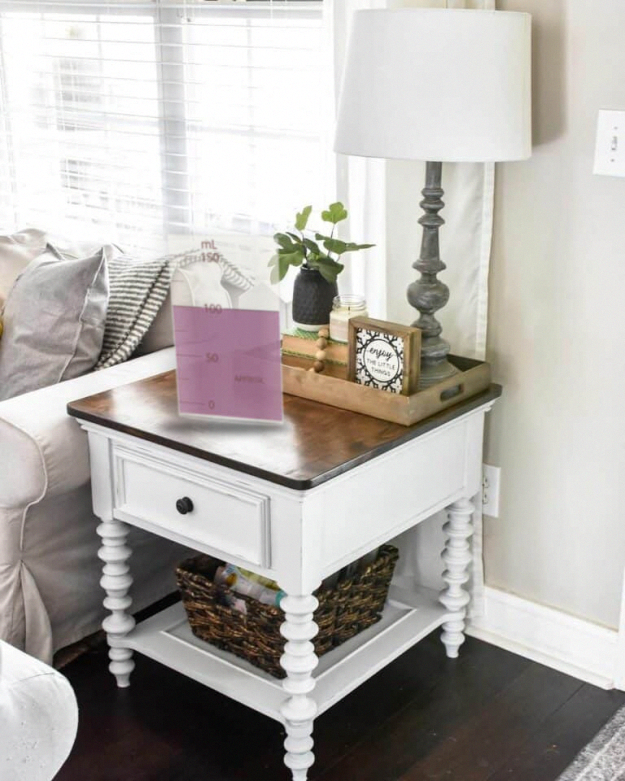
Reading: **100** mL
